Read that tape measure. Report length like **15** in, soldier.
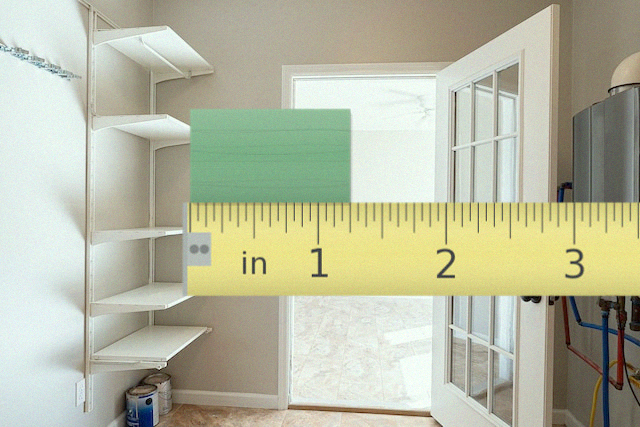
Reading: **1.25** in
